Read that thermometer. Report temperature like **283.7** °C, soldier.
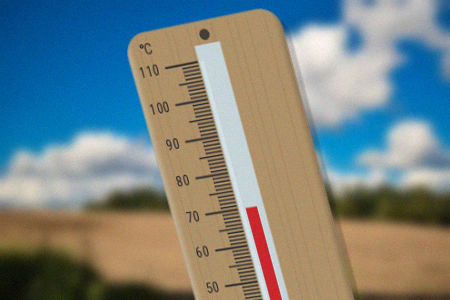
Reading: **70** °C
